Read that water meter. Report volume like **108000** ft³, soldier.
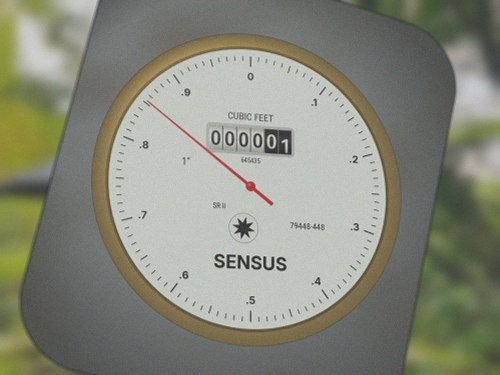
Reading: **0.85** ft³
